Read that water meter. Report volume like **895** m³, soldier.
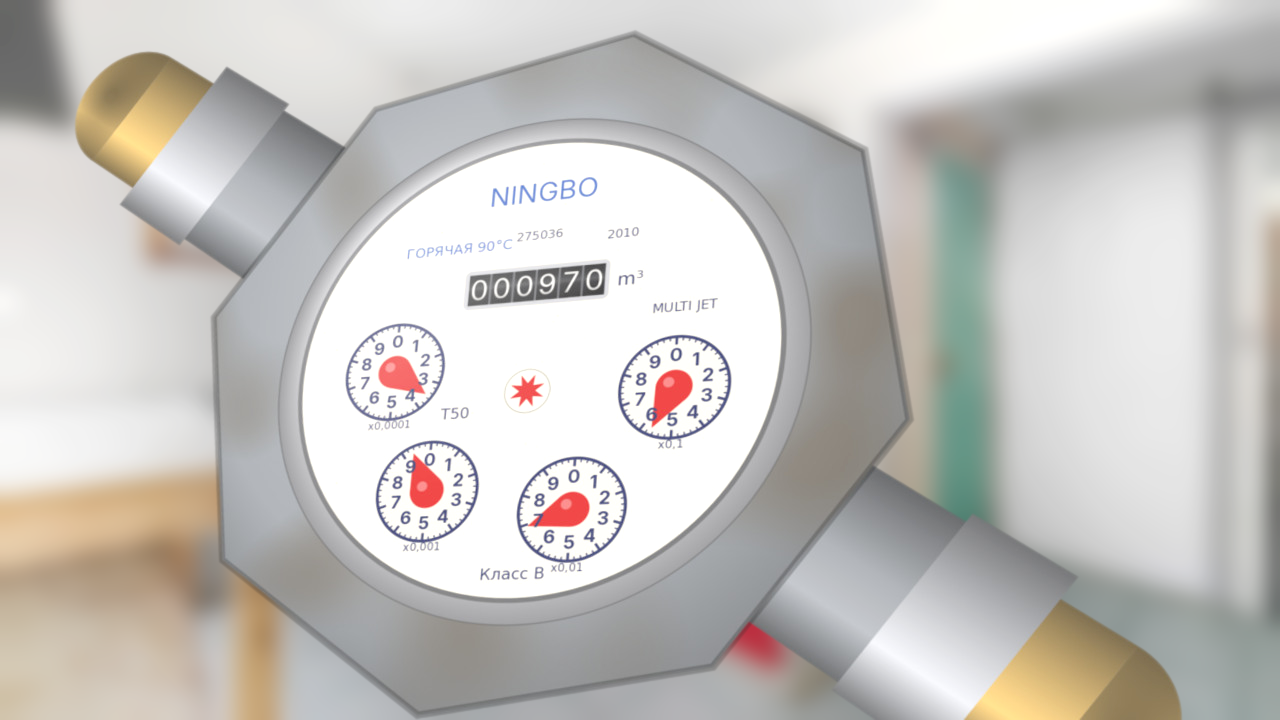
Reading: **970.5693** m³
